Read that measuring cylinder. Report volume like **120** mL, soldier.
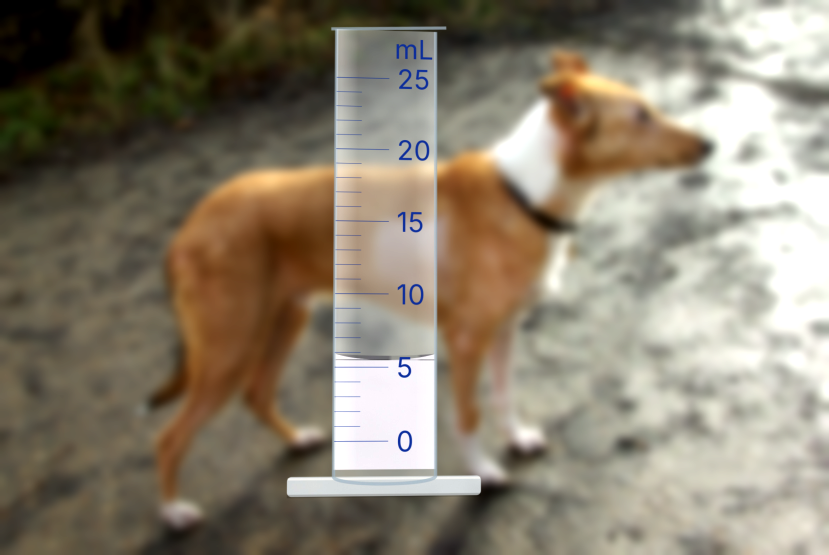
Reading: **5.5** mL
